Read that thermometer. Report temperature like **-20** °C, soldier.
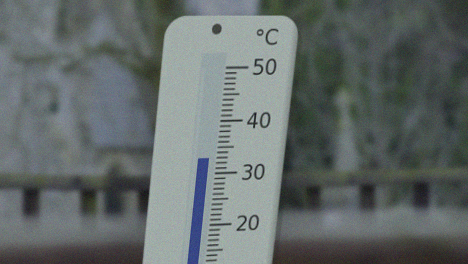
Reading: **33** °C
